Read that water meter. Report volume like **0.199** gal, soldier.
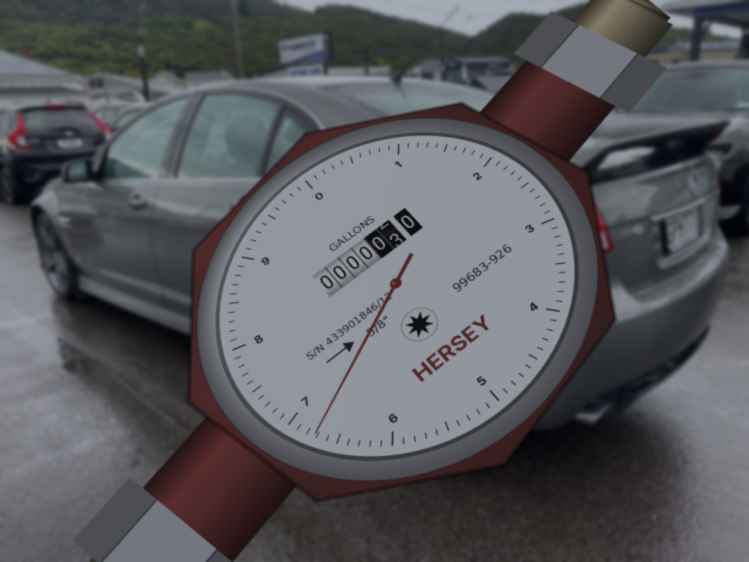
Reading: **26.7** gal
